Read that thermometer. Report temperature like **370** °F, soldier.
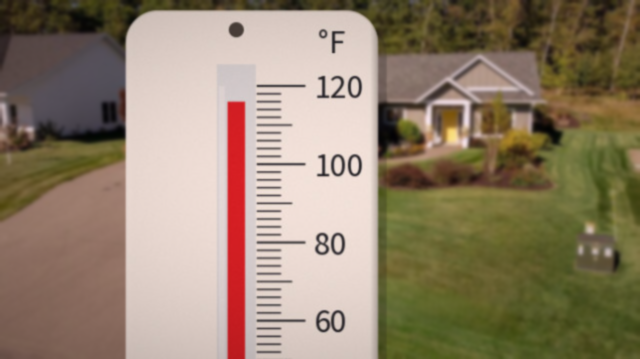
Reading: **116** °F
